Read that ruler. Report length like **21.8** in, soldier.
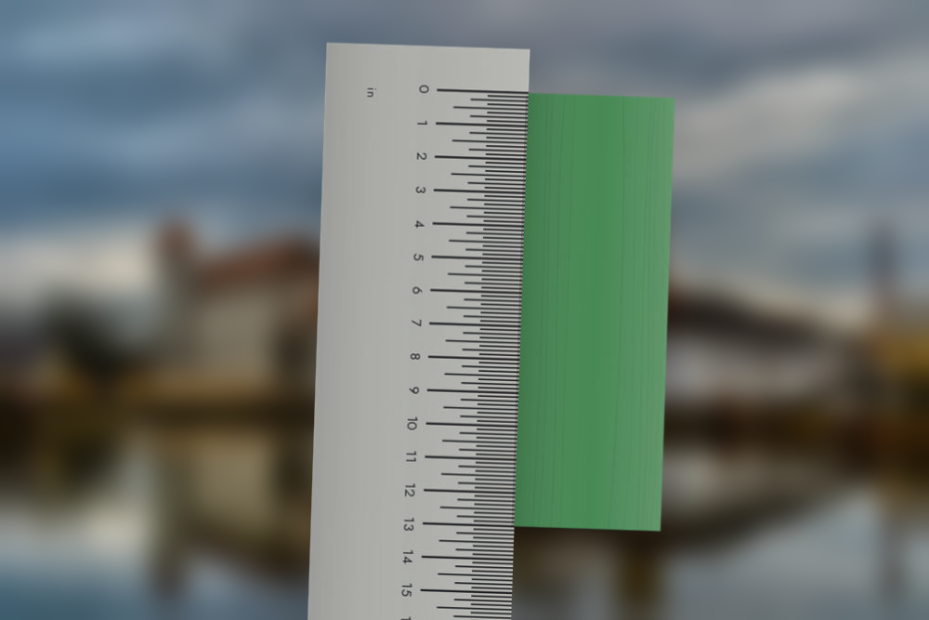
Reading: **13** in
